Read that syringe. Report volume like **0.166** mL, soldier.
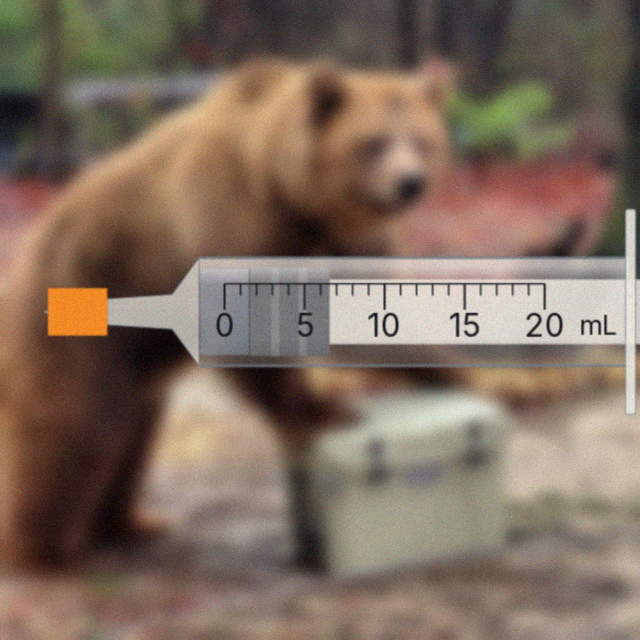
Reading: **1.5** mL
